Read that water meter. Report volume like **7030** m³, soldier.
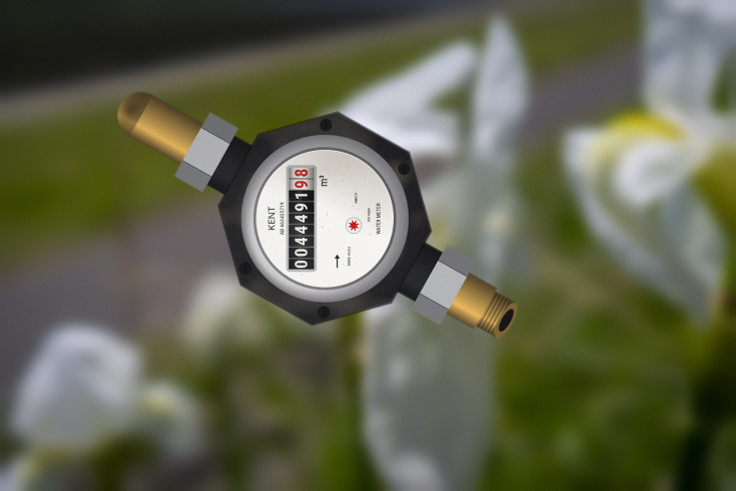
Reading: **44491.98** m³
